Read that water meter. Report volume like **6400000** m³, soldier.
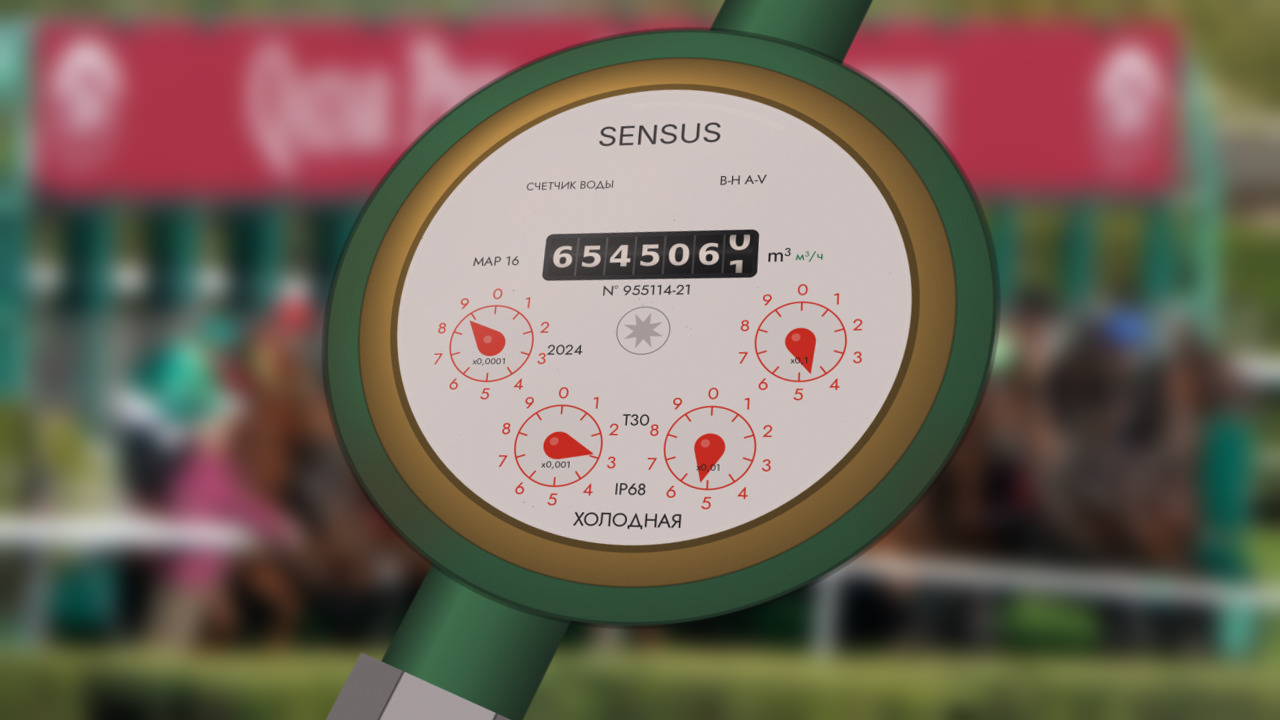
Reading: **6545060.4528** m³
